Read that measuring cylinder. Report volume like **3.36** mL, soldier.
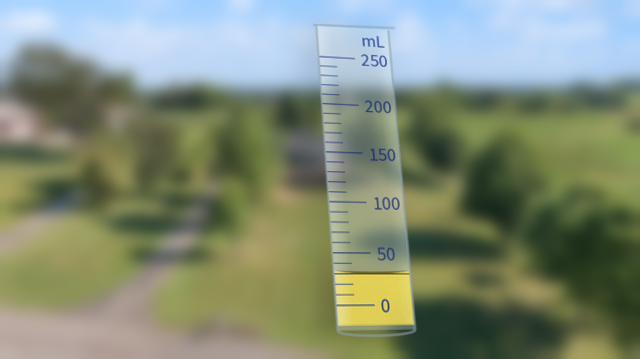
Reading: **30** mL
